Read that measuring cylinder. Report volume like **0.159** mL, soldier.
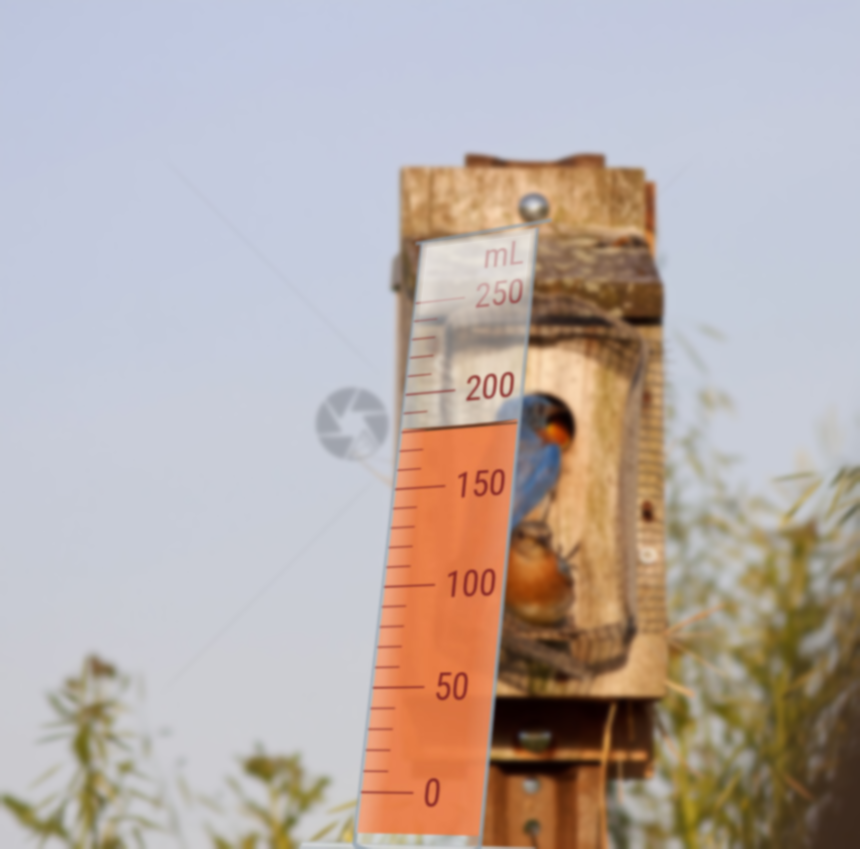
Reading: **180** mL
